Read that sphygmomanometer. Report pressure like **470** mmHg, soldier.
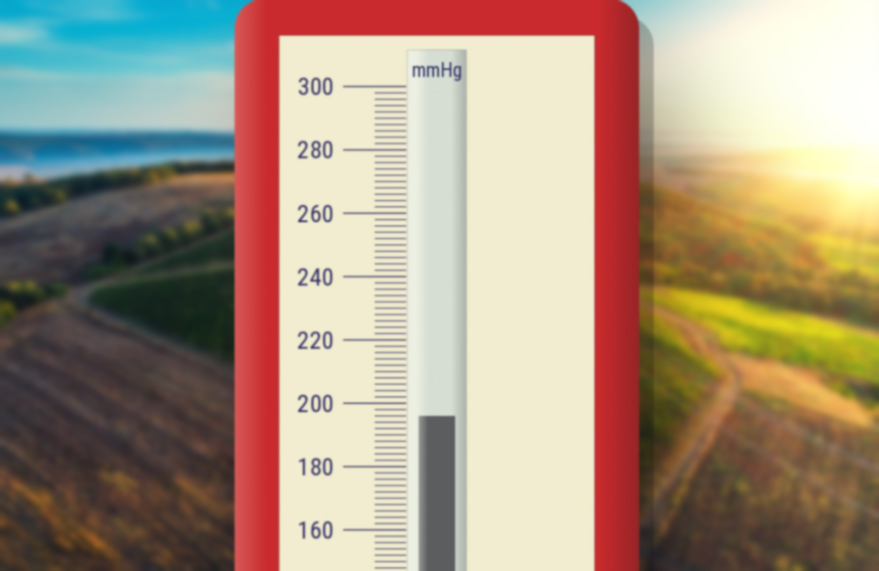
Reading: **196** mmHg
